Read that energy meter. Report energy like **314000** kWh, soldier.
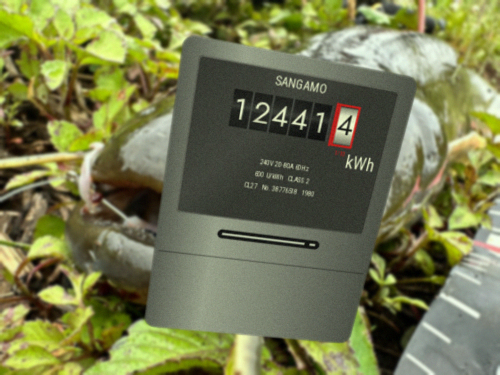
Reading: **12441.4** kWh
